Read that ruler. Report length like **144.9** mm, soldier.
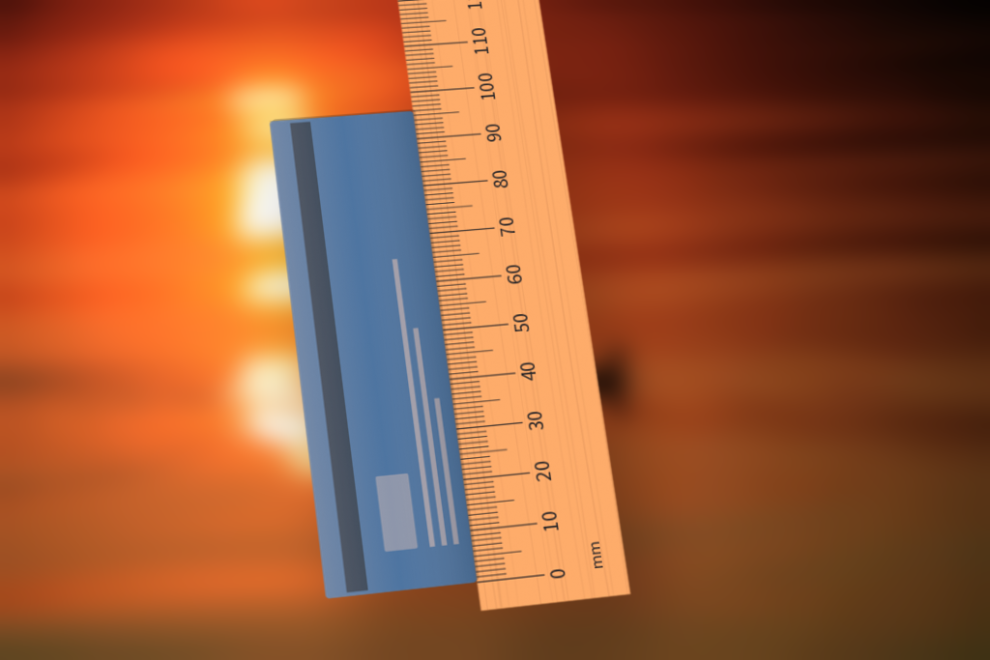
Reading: **96** mm
